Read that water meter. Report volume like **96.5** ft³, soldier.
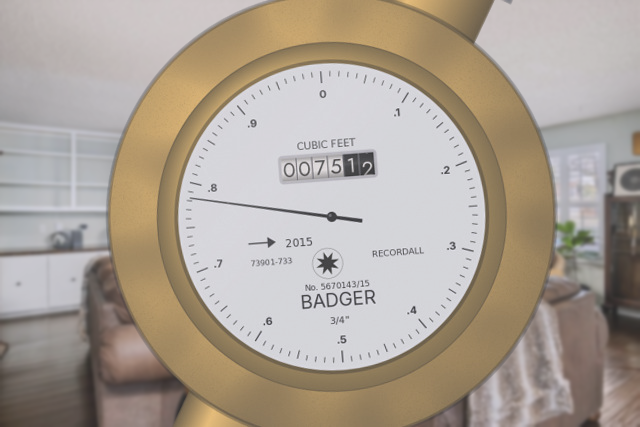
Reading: **7511.78** ft³
